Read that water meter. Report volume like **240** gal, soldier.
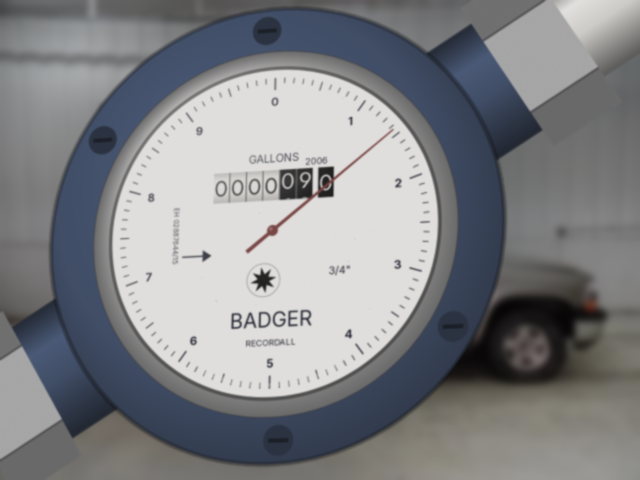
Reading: **91.4** gal
